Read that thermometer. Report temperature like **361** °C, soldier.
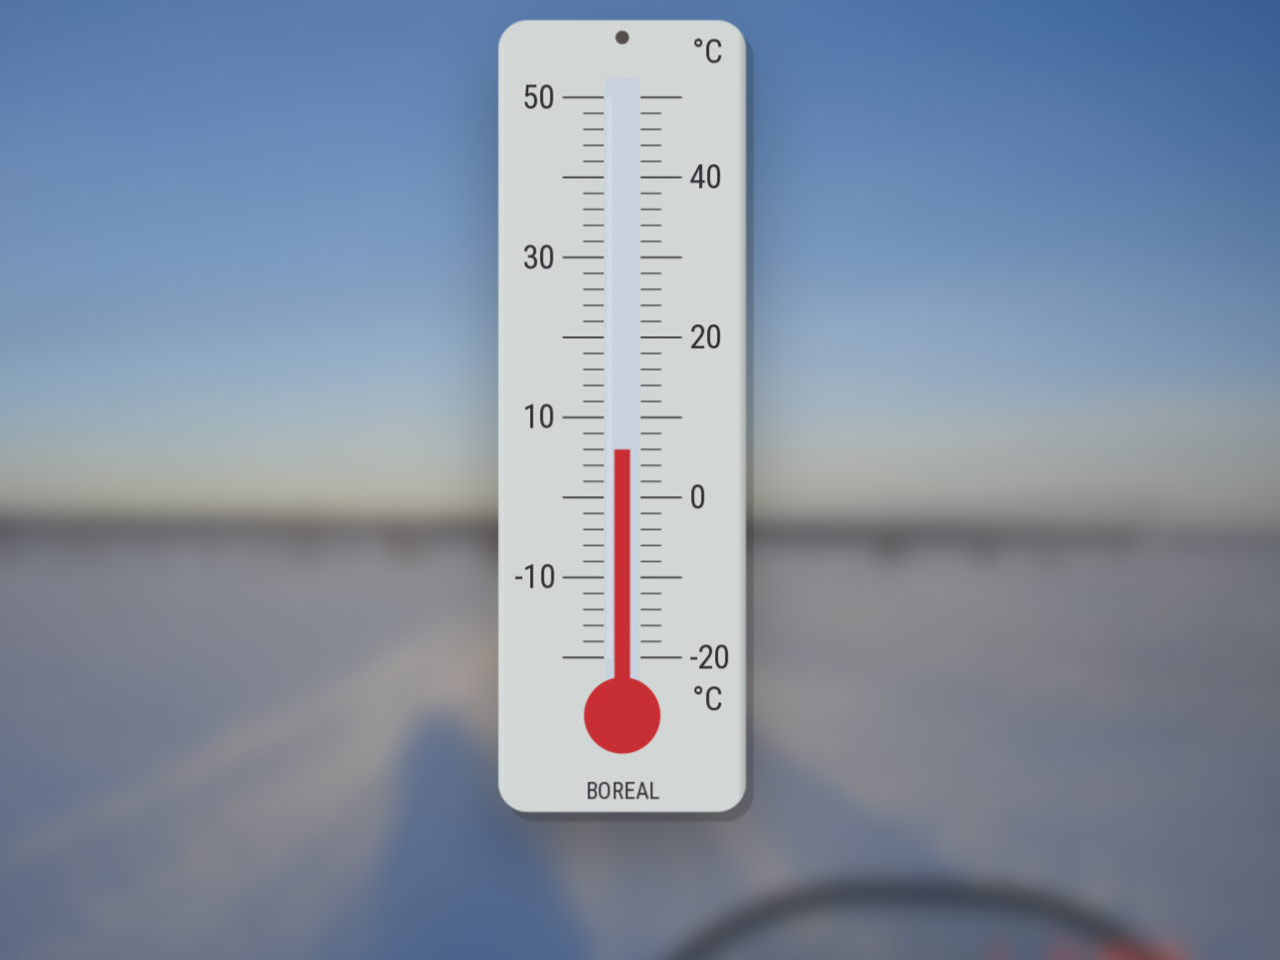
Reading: **6** °C
